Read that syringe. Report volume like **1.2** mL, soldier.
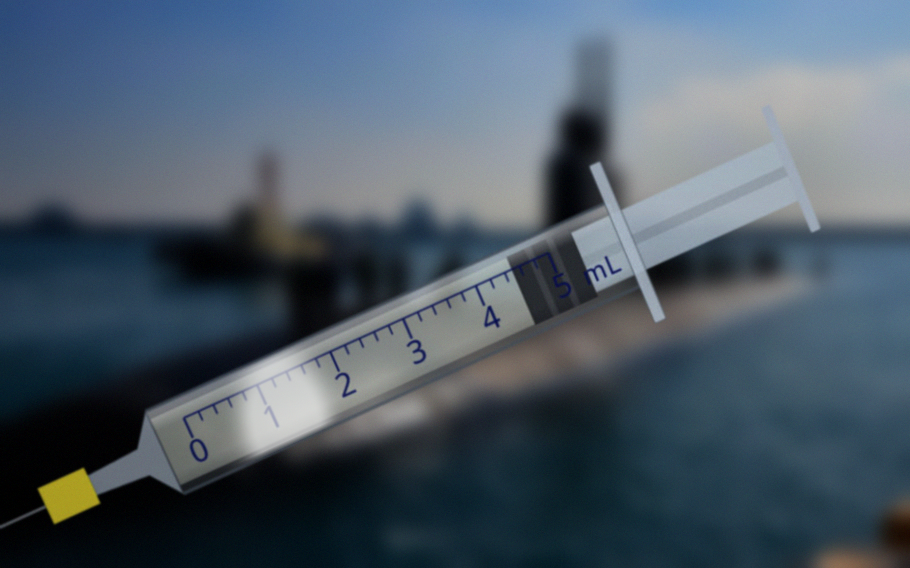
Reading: **4.5** mL
